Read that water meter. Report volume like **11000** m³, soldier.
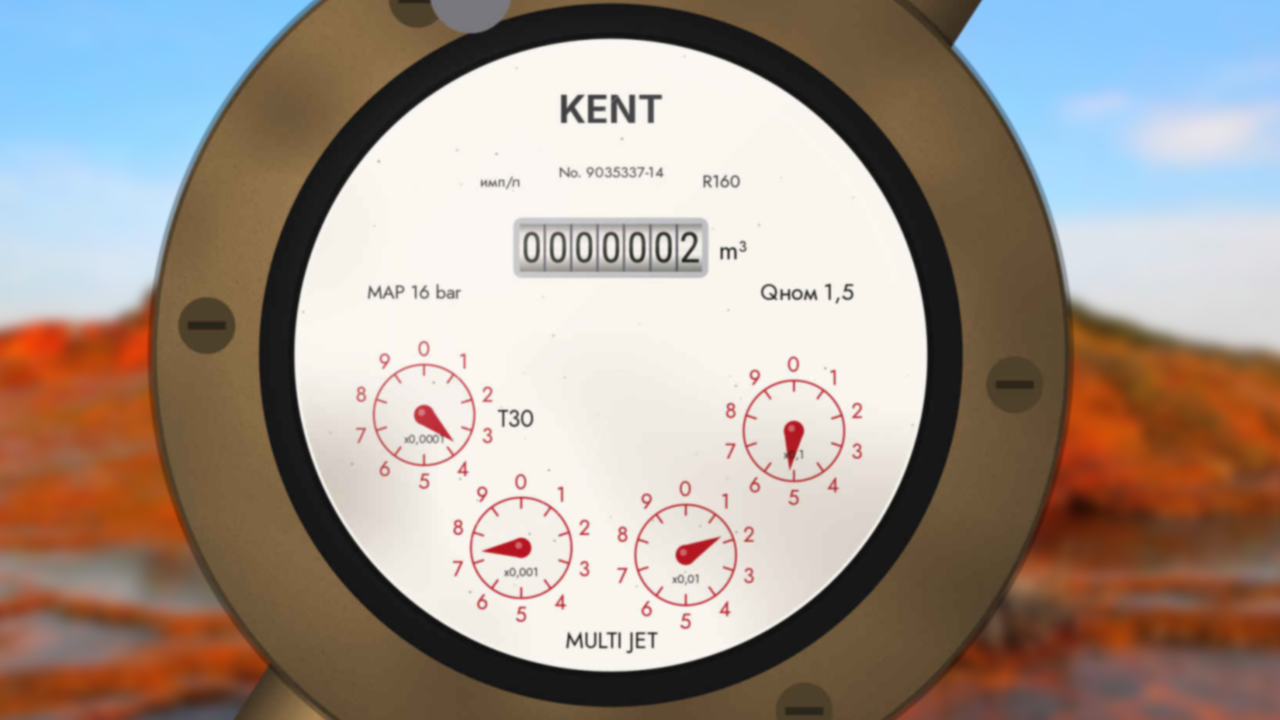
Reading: **2.5173** m³
